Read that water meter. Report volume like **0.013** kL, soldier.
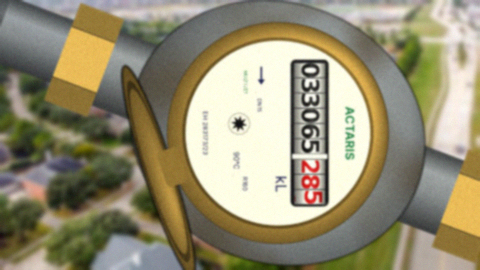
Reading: **33065.285** kL
